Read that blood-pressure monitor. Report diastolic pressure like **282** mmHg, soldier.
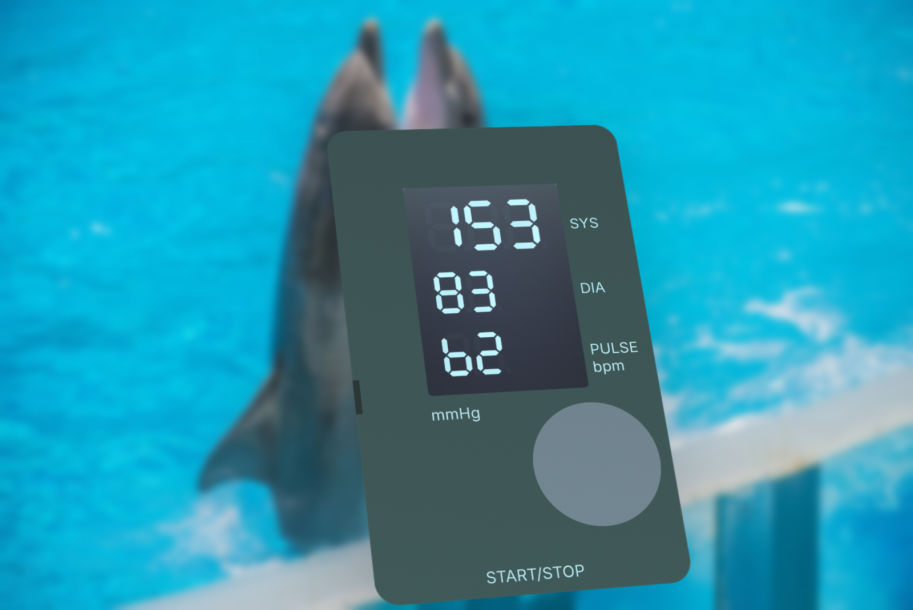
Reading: **83** mmHg
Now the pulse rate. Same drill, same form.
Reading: **62** bpm
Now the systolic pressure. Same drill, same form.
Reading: **153** mmHg
